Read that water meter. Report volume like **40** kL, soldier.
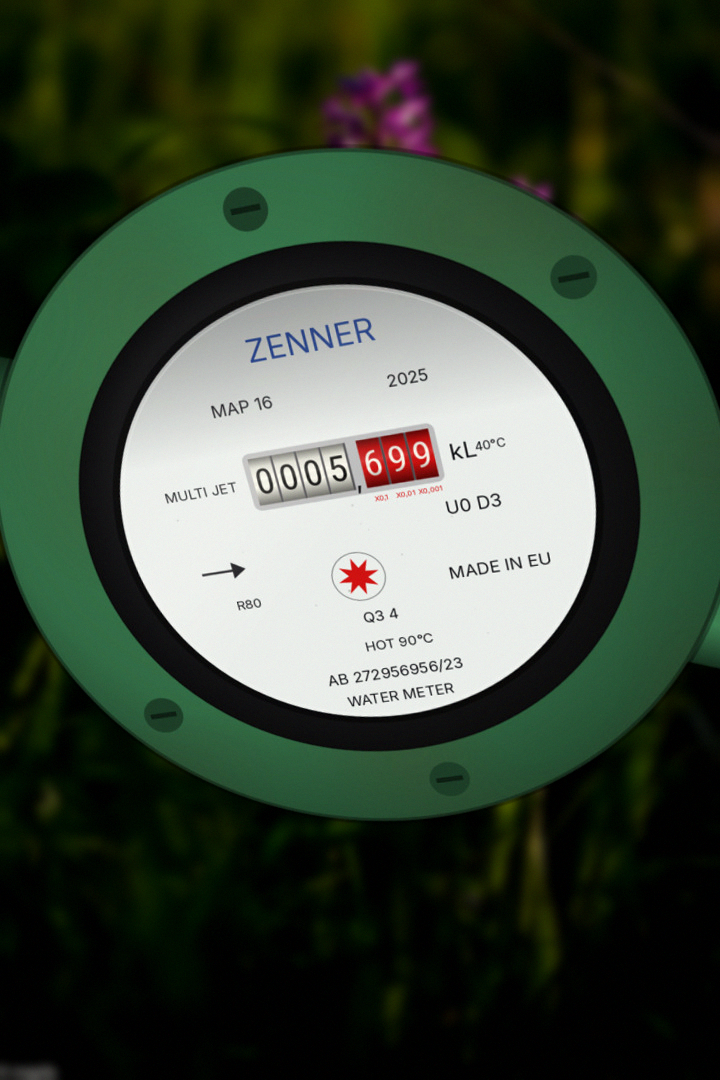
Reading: **5.699** kL
